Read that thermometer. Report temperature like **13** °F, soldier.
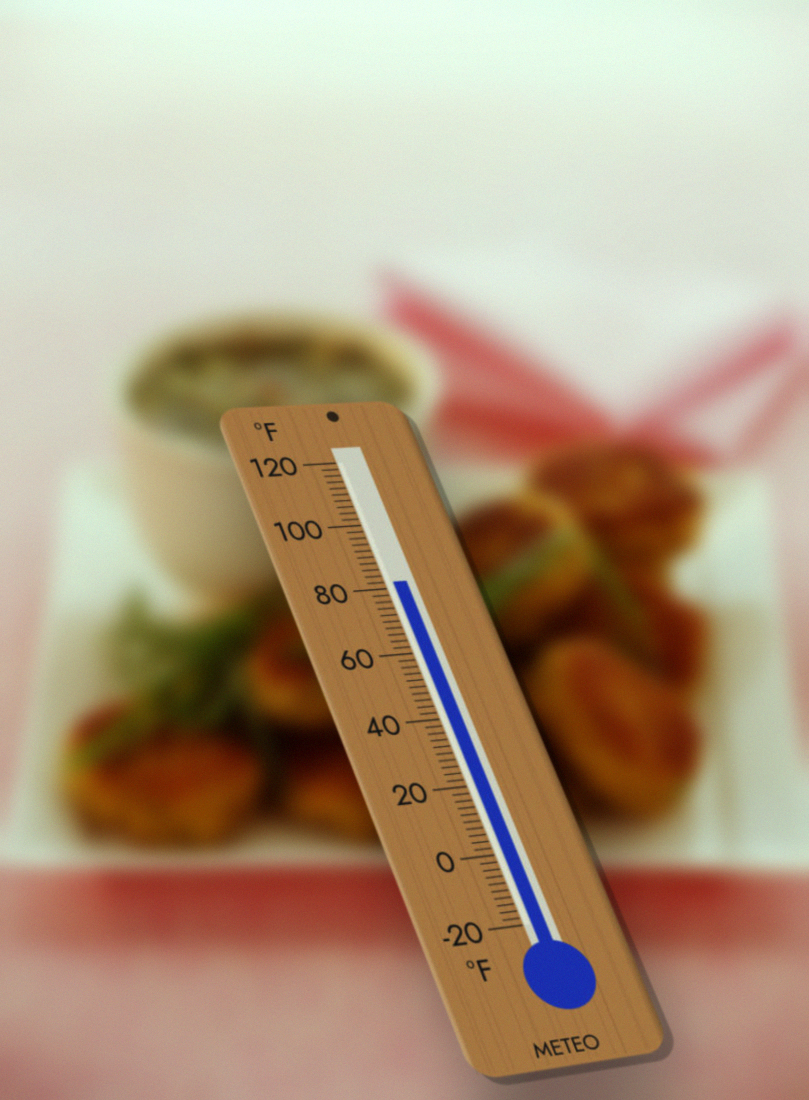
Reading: **82** °F
